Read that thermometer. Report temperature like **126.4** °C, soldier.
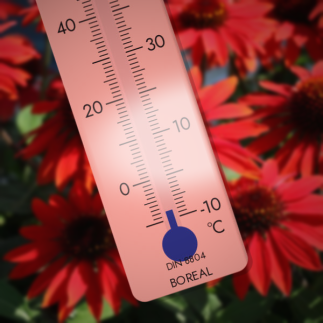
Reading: **-8** °C
